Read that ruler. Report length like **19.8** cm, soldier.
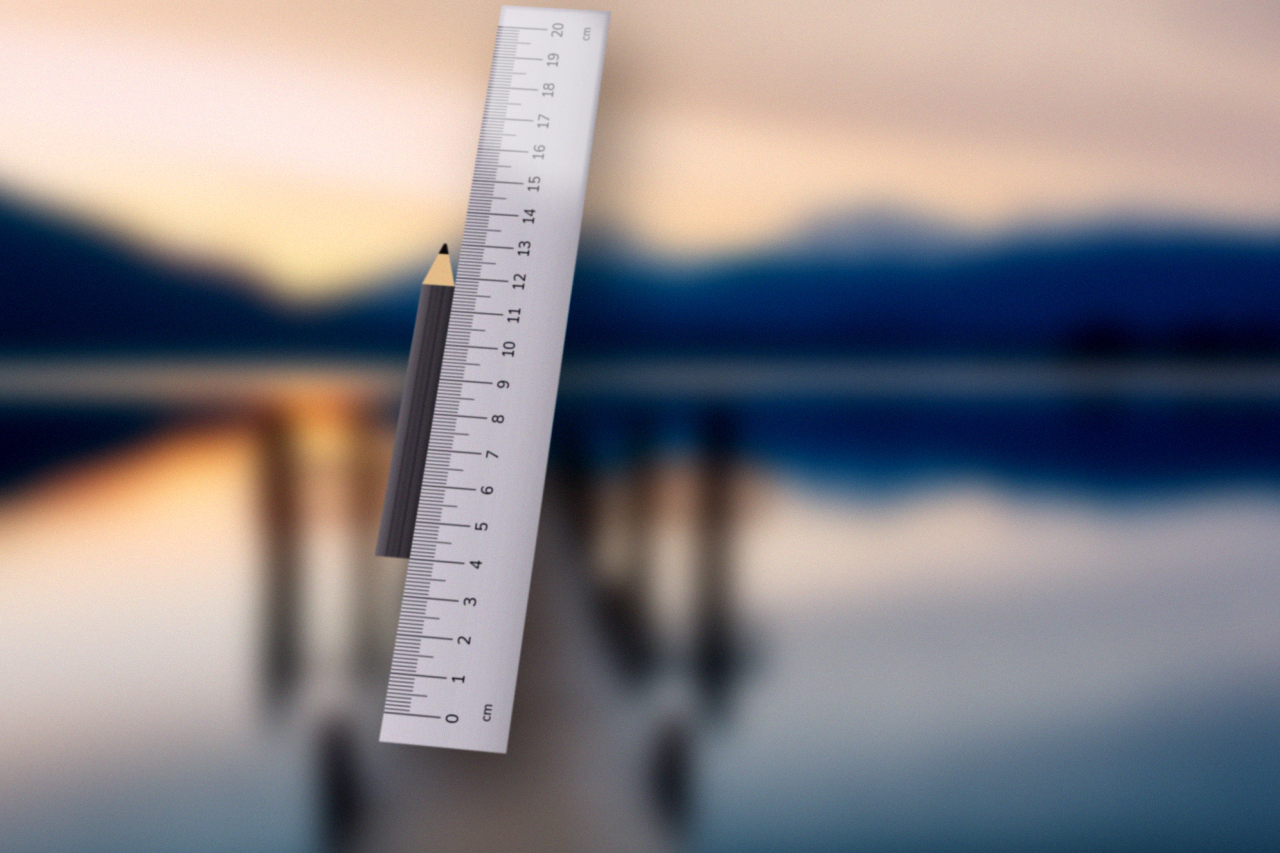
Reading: **9** cm
